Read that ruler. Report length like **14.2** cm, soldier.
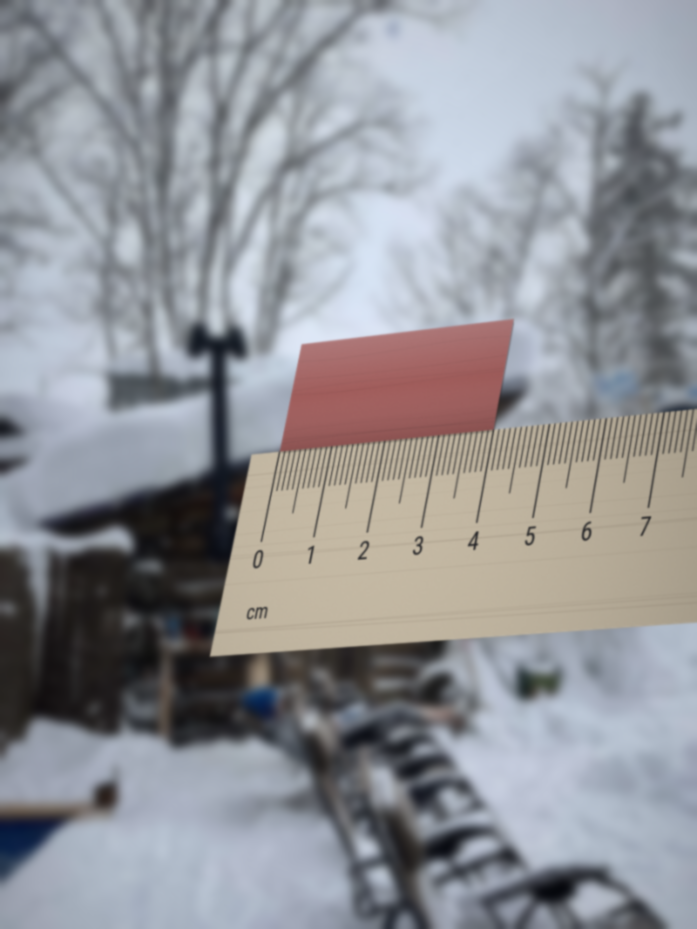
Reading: **4** cm
